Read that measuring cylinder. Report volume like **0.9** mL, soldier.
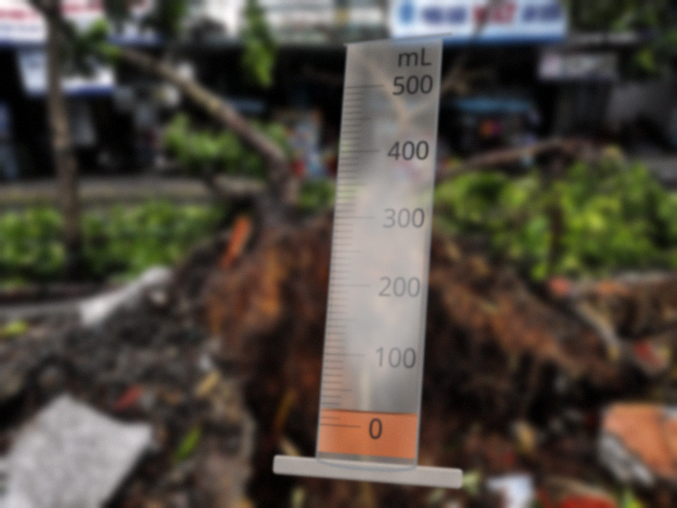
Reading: **20** mL
